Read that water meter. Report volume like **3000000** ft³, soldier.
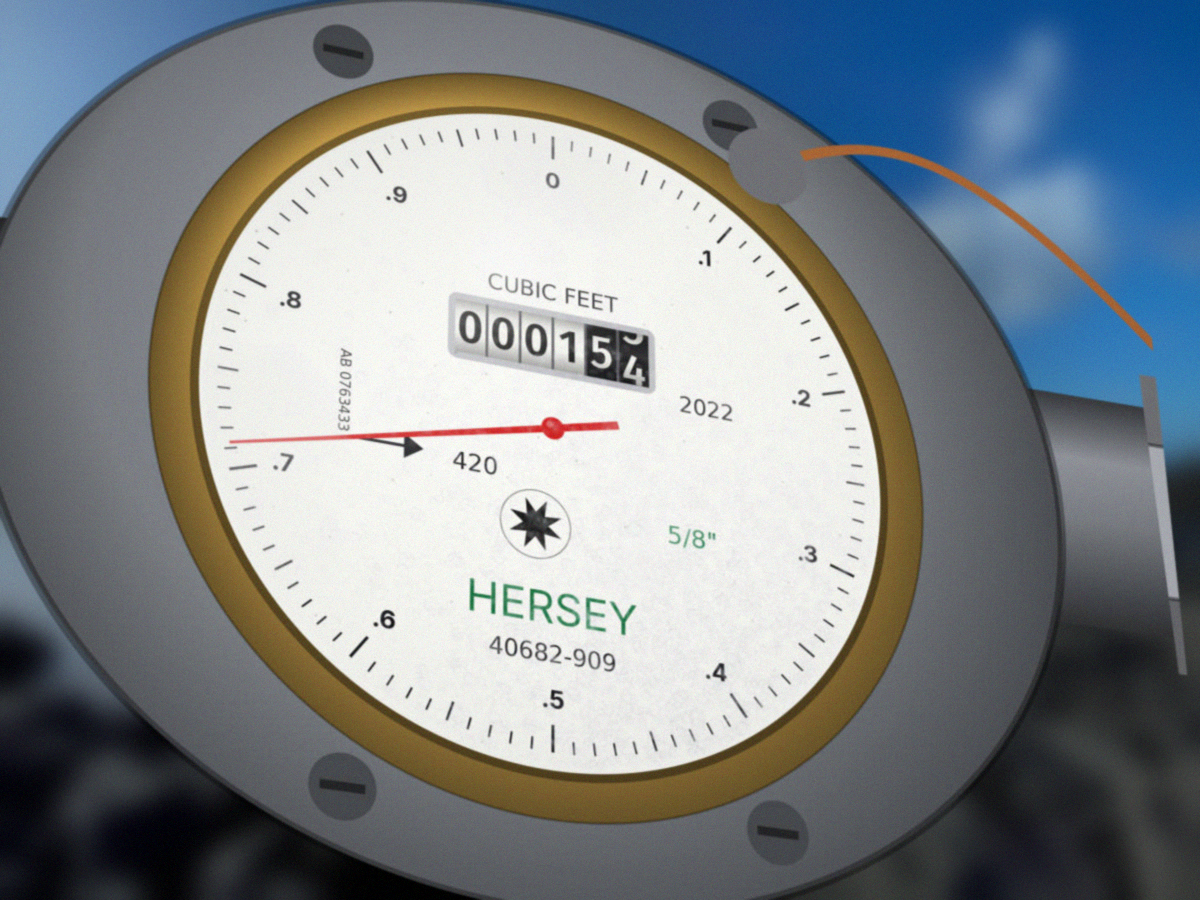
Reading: **153.71** ft³
